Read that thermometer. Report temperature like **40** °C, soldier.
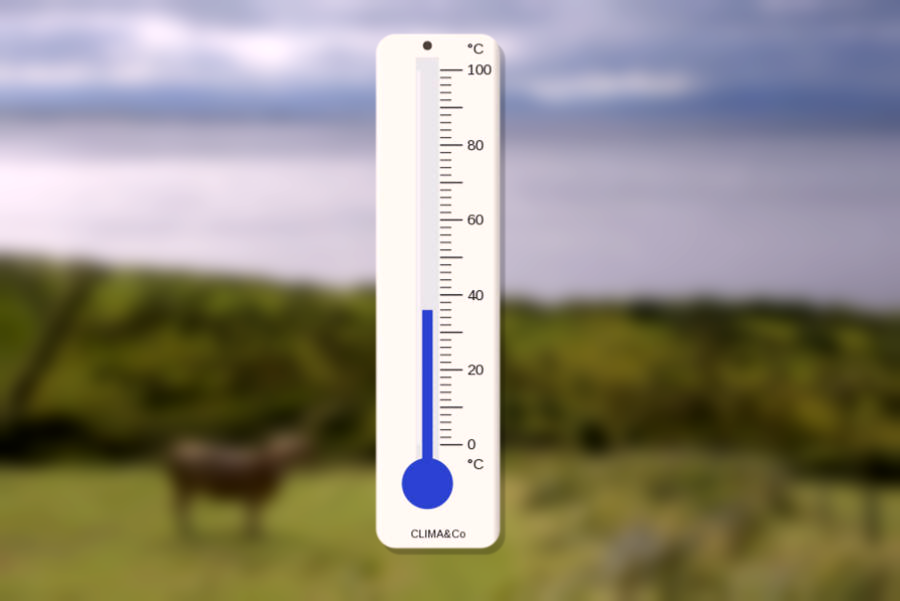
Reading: **36** °C
